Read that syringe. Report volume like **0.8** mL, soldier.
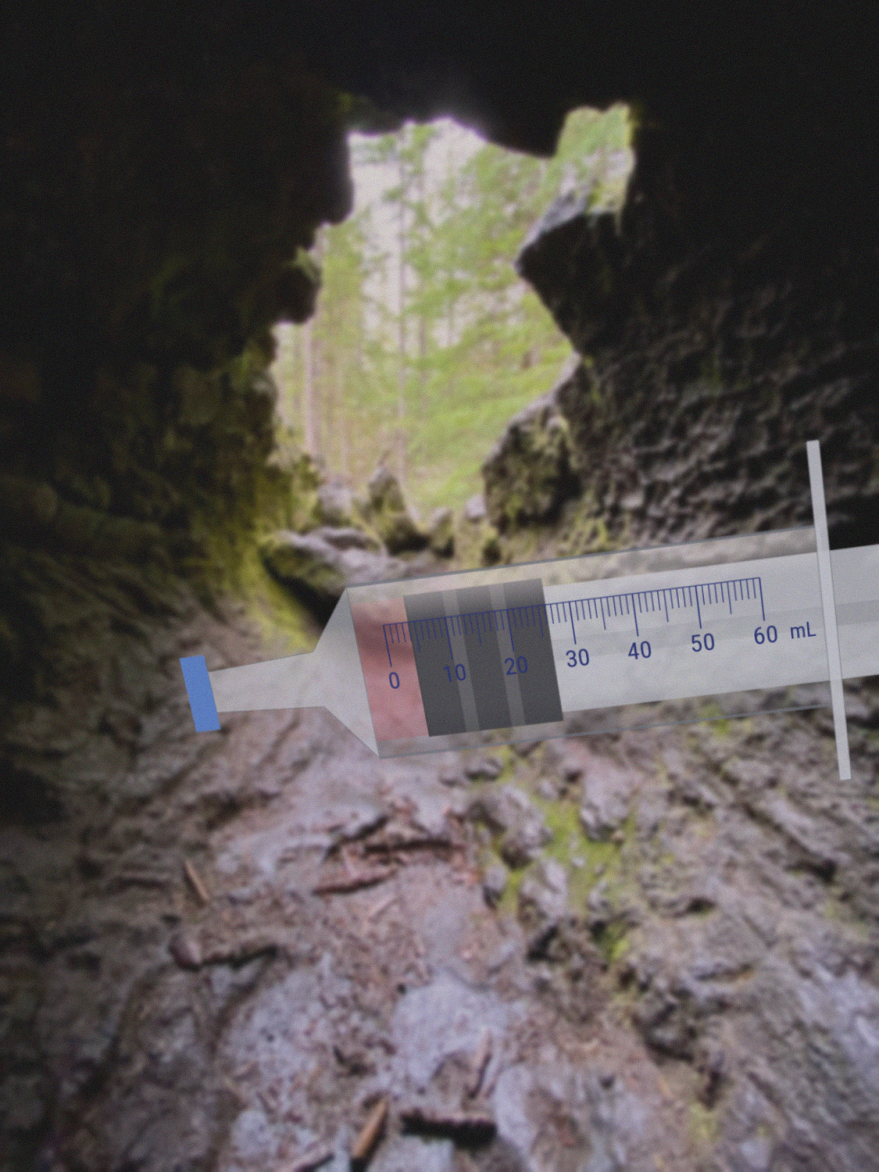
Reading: **4** mL
